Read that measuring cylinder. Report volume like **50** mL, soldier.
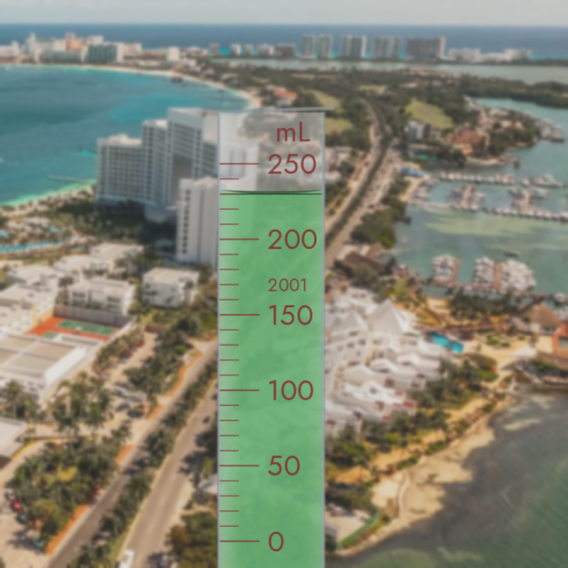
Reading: **230** mL
